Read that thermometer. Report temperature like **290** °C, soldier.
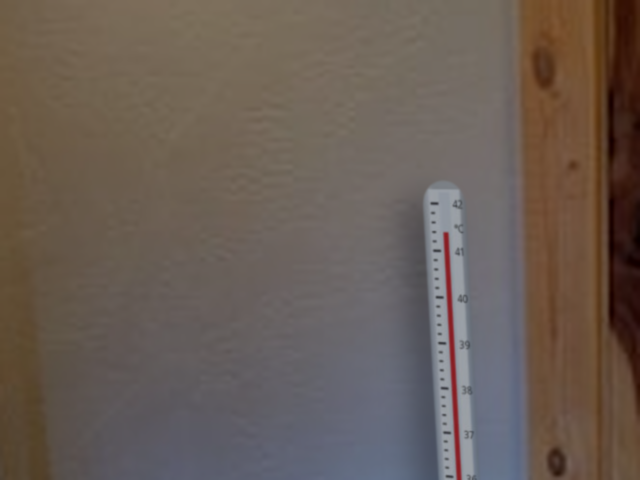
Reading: **41.4** °C
